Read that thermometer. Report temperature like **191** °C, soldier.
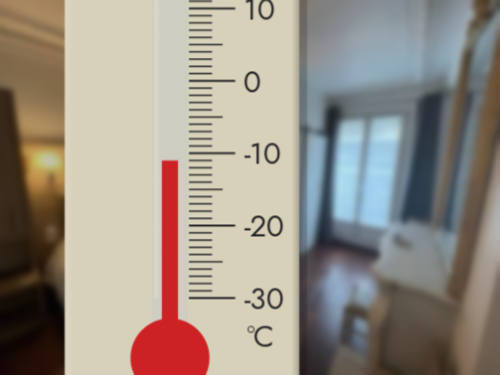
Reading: **-11** °C
